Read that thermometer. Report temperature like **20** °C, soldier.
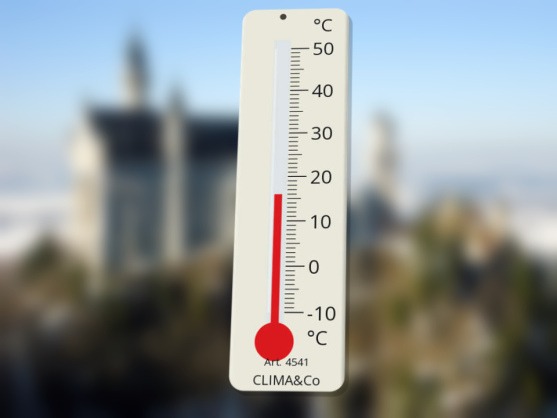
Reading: **16** °C
